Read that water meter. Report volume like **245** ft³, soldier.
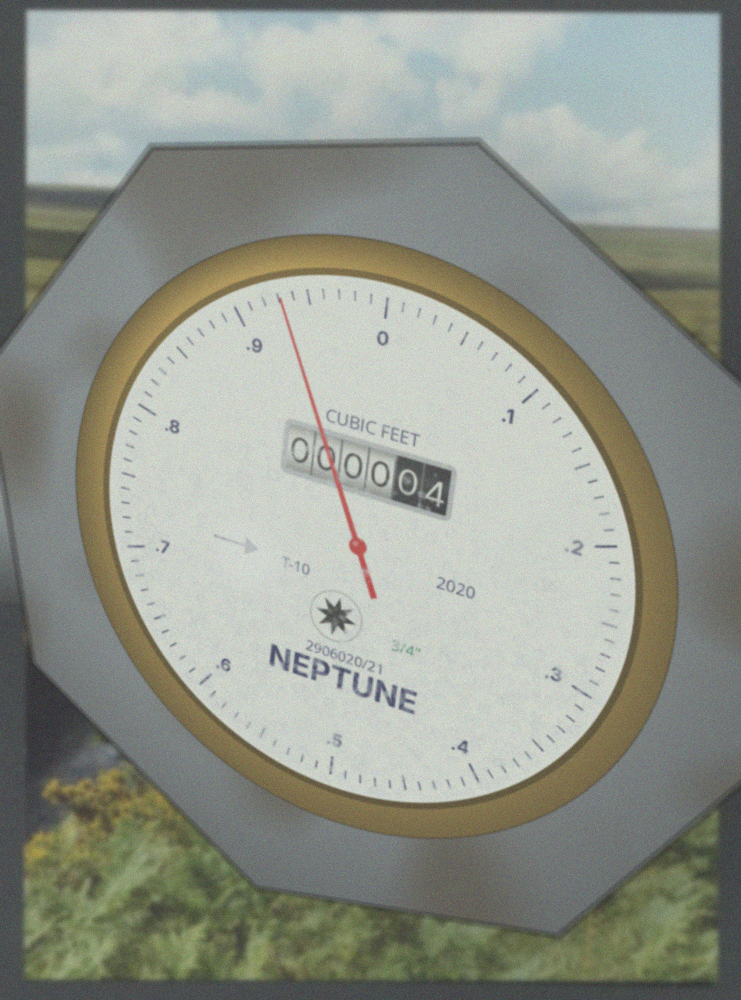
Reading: **3.93** ft³
